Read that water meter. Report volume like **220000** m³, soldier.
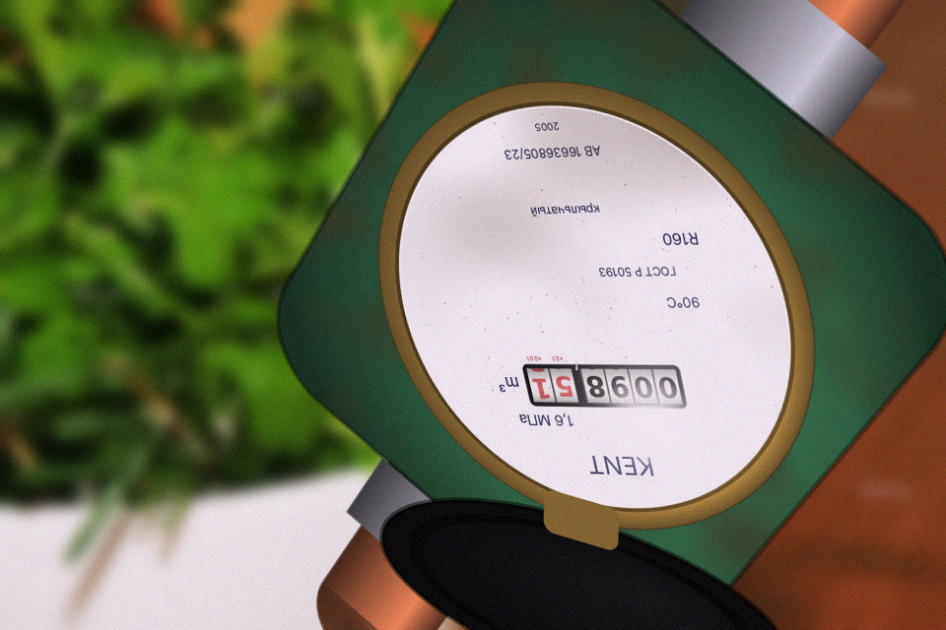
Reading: **98.51** m³
